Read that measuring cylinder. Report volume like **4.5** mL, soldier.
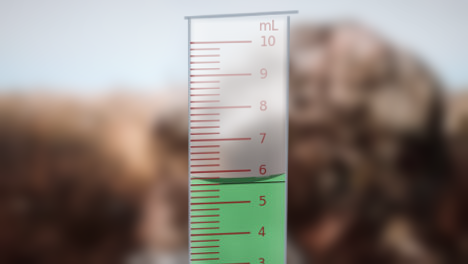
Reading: **5.6** mL
